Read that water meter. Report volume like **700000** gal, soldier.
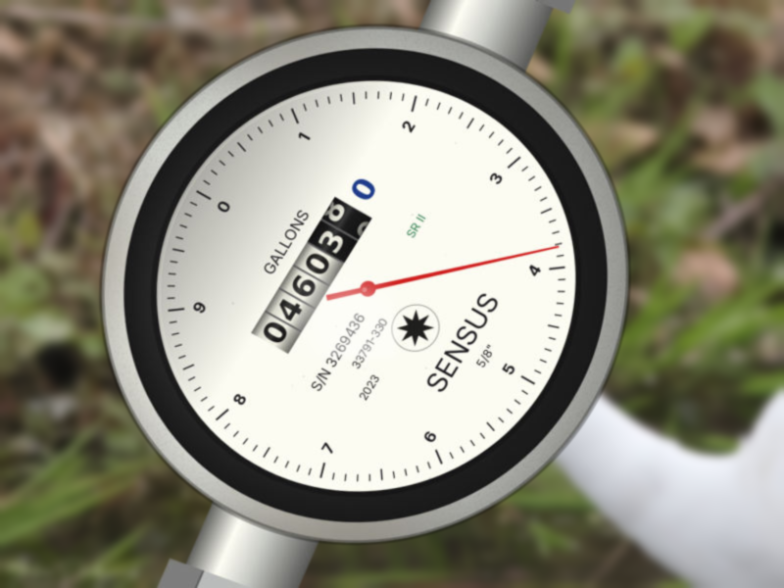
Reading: **460383.8** gal
